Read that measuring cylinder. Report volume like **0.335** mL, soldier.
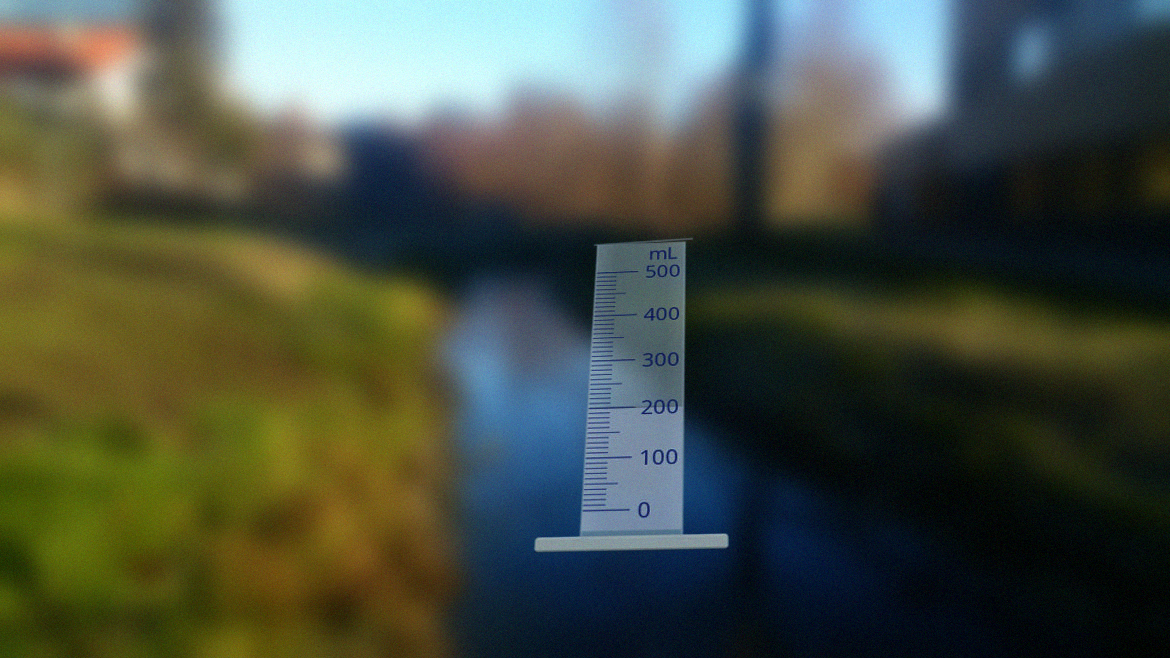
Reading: **200** mL
